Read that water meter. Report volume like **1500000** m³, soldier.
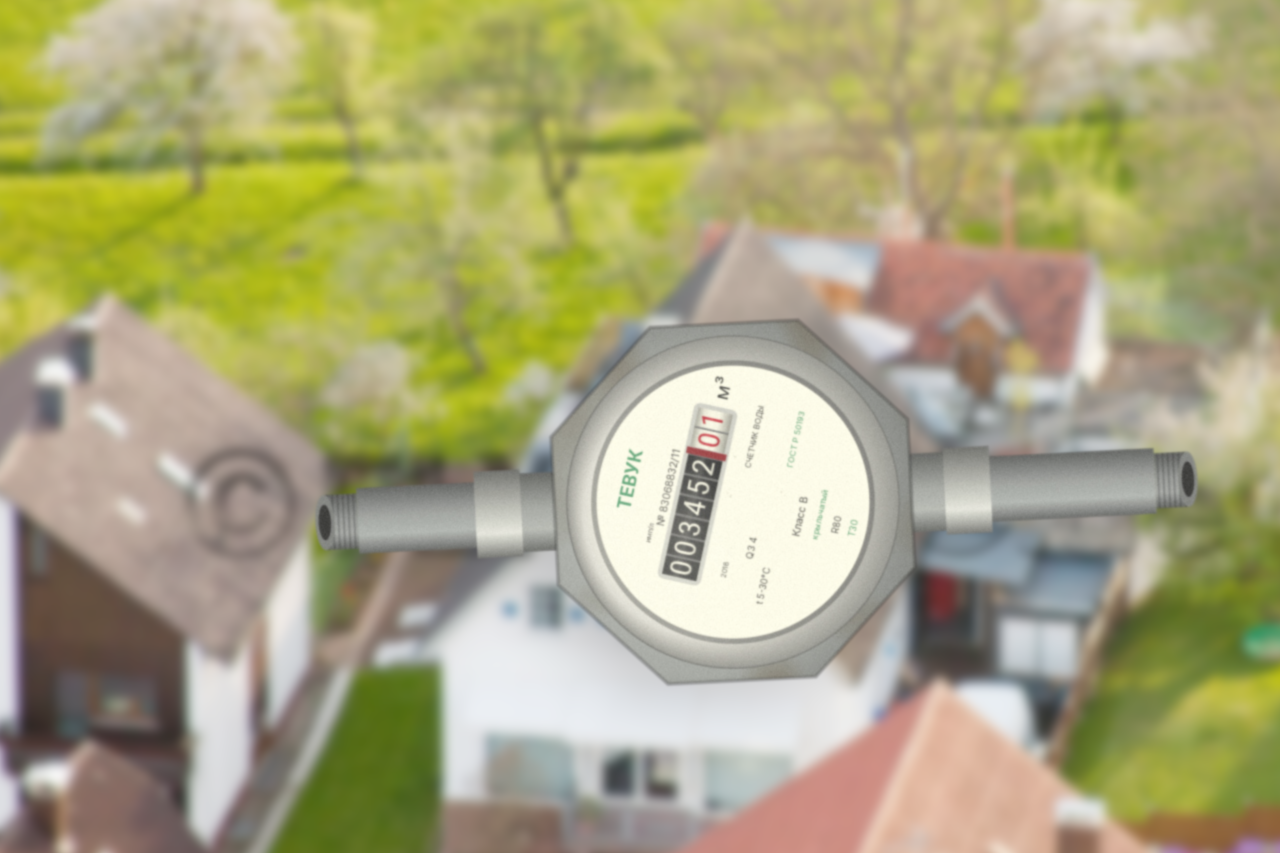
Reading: **3452.01** m³
